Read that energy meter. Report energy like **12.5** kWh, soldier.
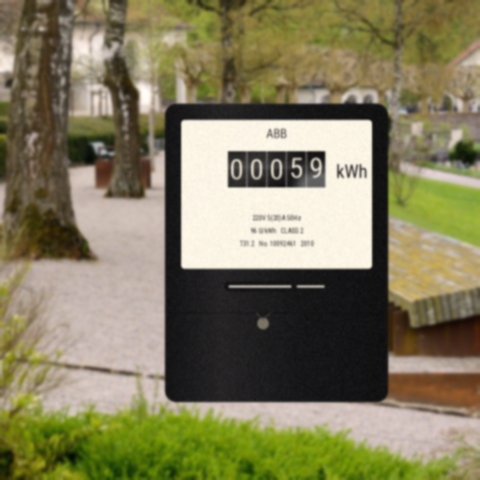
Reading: **59** kWh
